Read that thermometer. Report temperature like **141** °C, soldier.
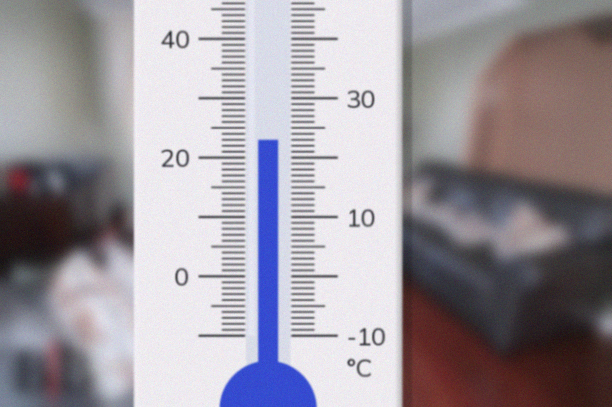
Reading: **23** °C
